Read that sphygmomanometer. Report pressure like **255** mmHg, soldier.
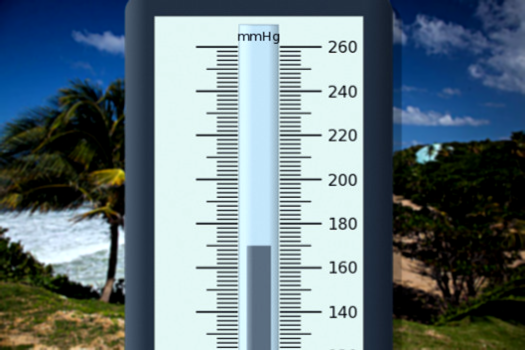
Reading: **170** mmHg
